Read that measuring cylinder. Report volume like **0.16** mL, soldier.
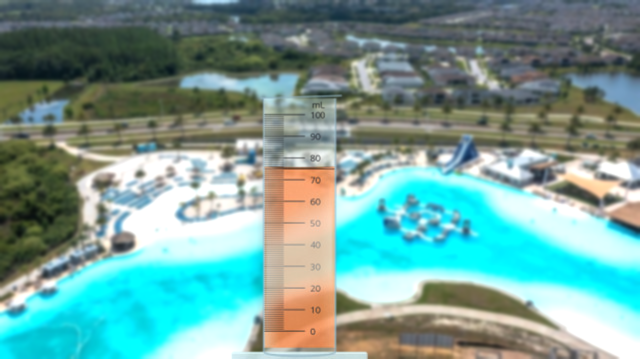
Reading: **75** mL
